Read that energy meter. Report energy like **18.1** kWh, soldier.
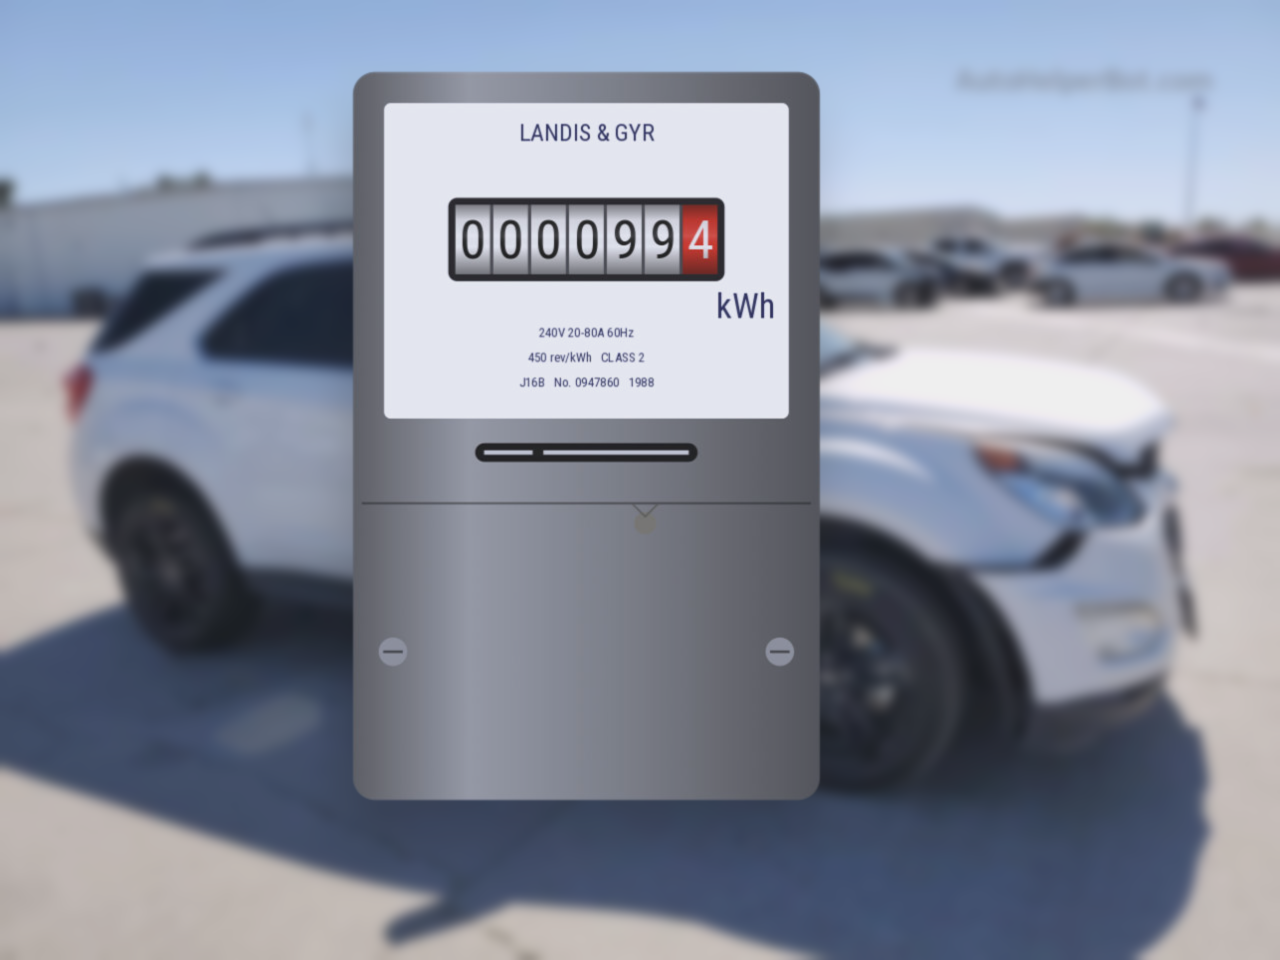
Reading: **99.4** kWh
